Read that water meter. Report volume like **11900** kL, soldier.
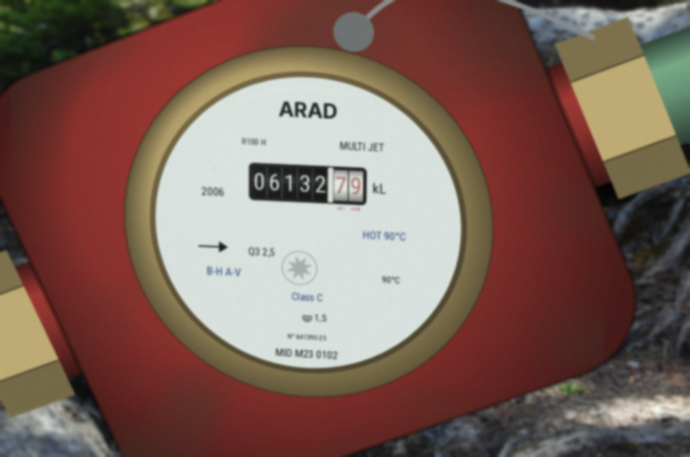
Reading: **6132.79** kL
